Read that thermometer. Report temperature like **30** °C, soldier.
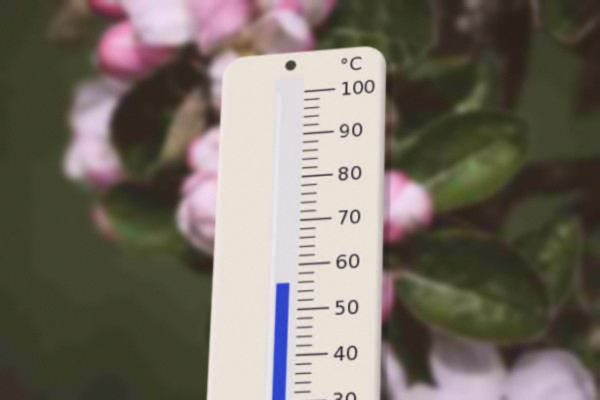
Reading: **56** °C
